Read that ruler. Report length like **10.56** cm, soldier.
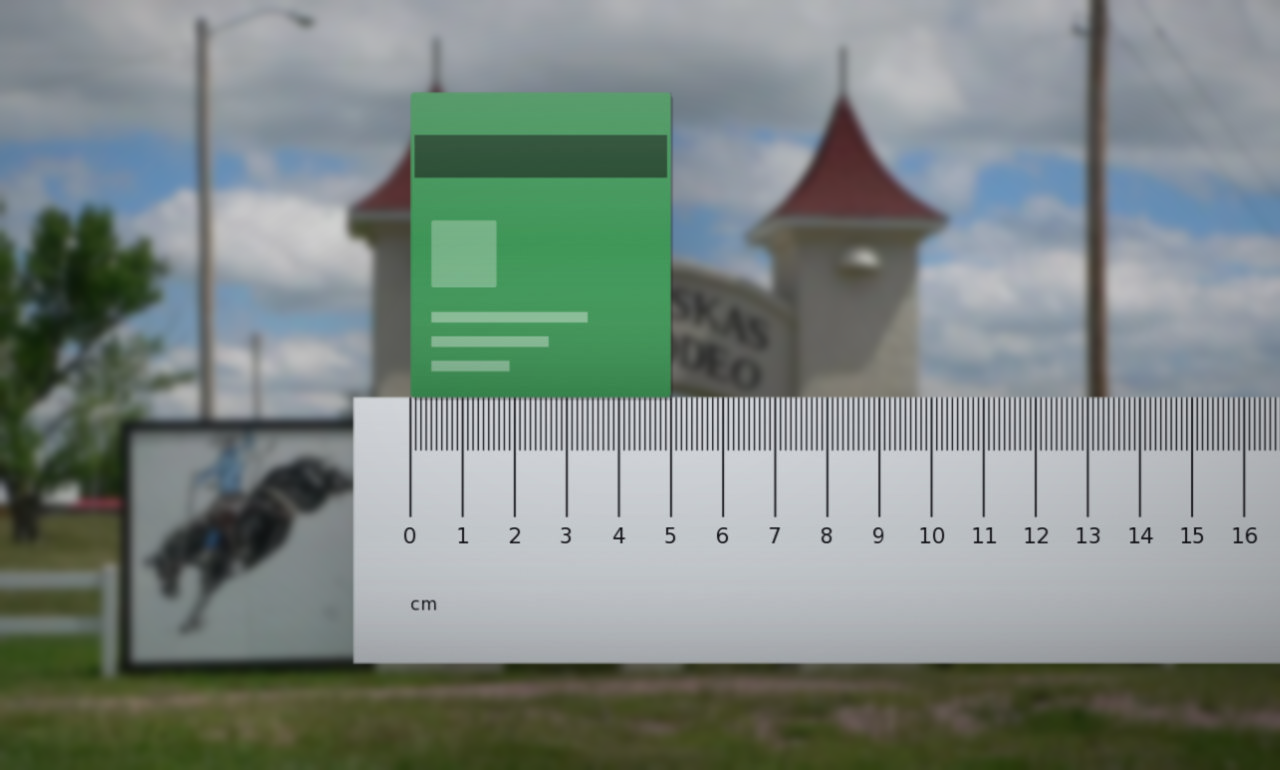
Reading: **5** cm
